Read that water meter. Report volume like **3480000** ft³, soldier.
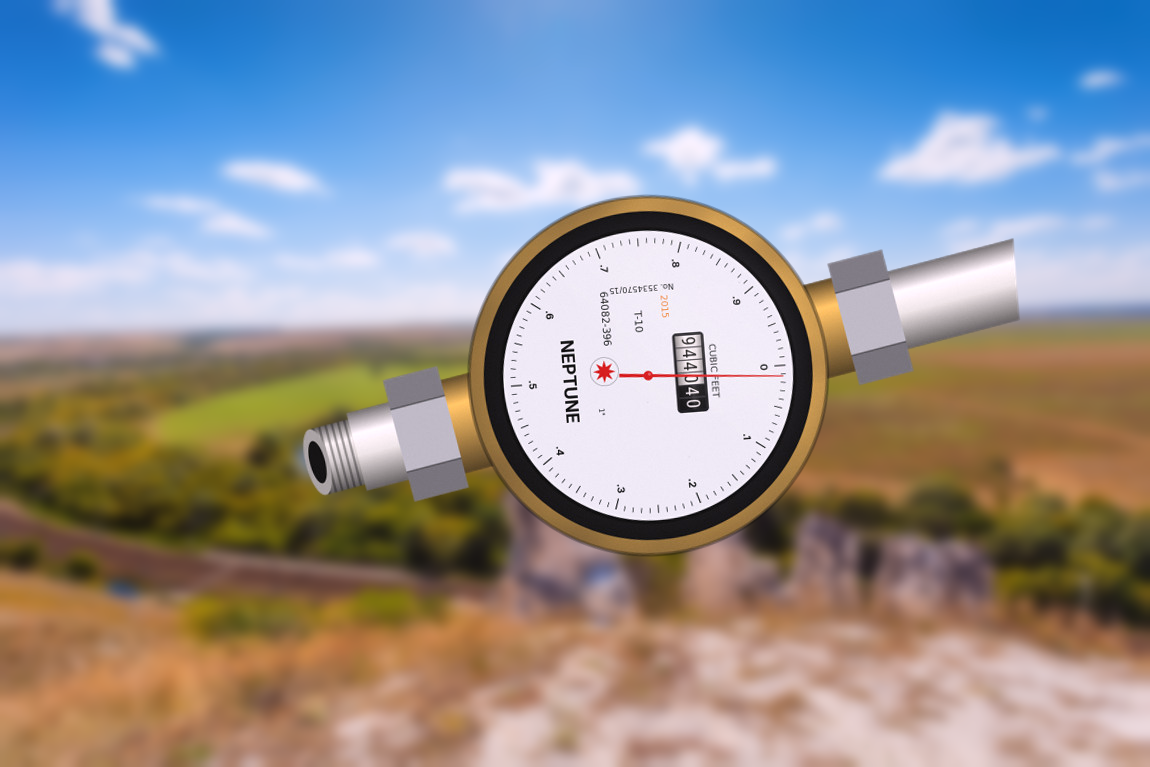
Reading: **944040.01** ft³
